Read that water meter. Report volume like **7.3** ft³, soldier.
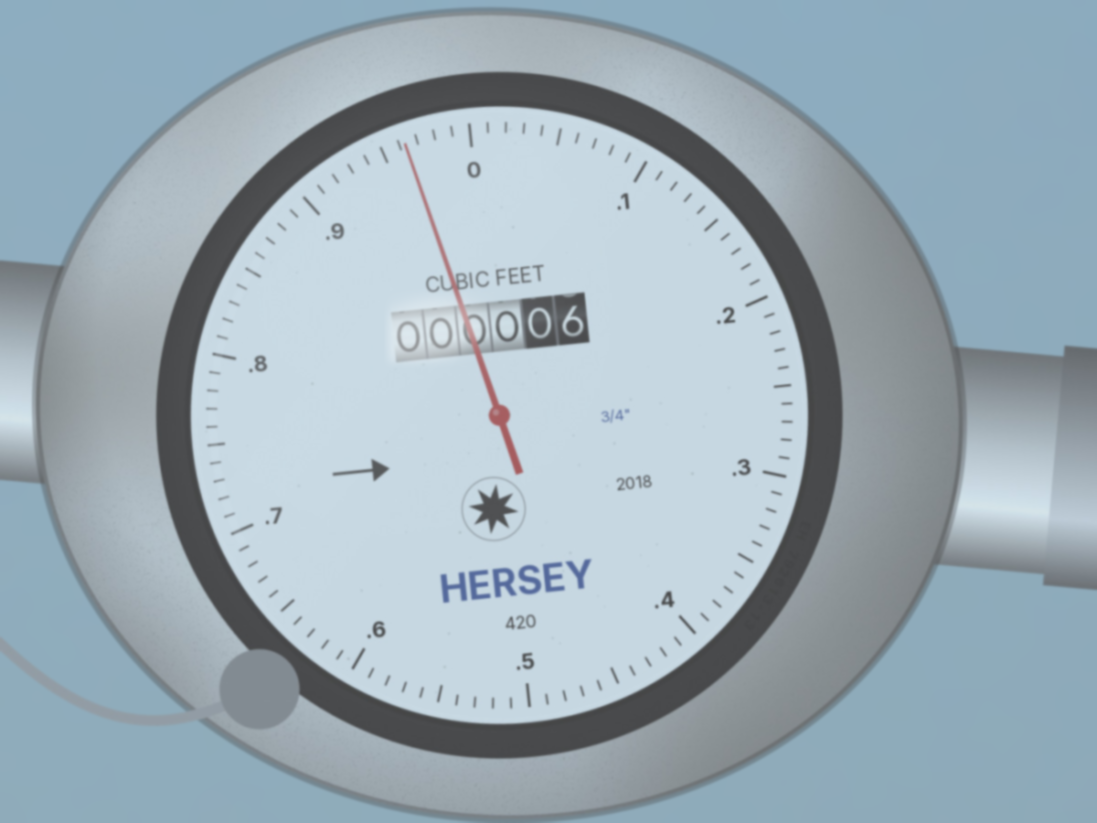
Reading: **5.96** ft³
